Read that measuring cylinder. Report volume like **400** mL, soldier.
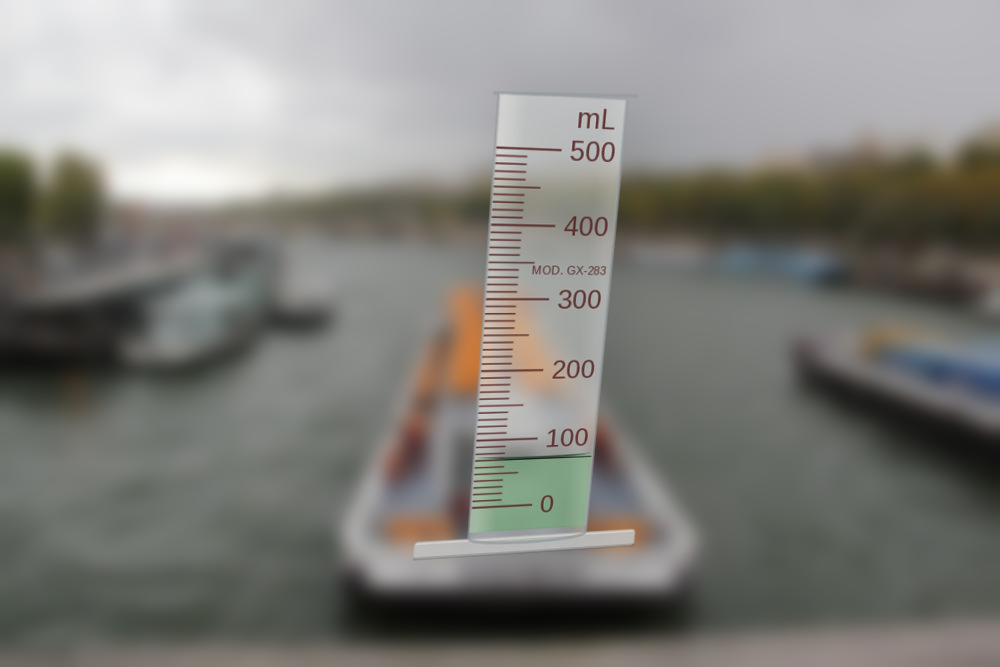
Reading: **70** mL
